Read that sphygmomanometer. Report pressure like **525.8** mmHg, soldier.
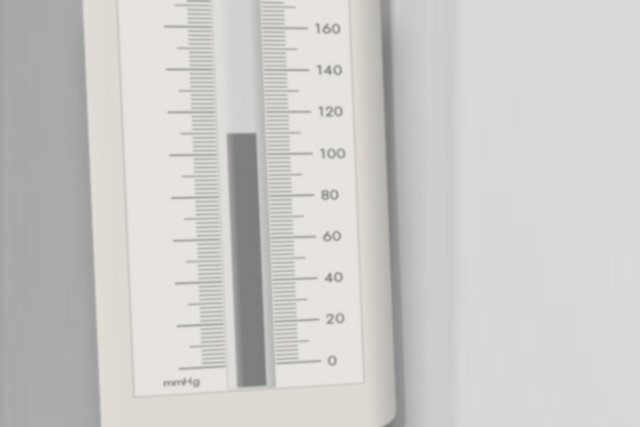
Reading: **110** mmHg
